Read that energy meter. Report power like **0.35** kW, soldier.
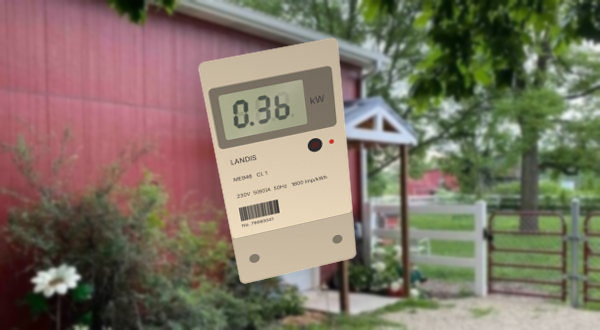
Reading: **0.36** kW
